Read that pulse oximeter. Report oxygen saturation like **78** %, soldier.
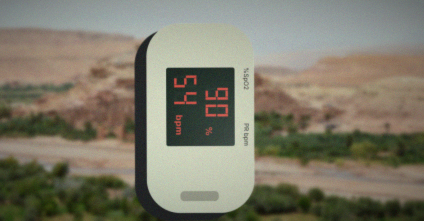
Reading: **90** %
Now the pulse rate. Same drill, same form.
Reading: **54** bpm
